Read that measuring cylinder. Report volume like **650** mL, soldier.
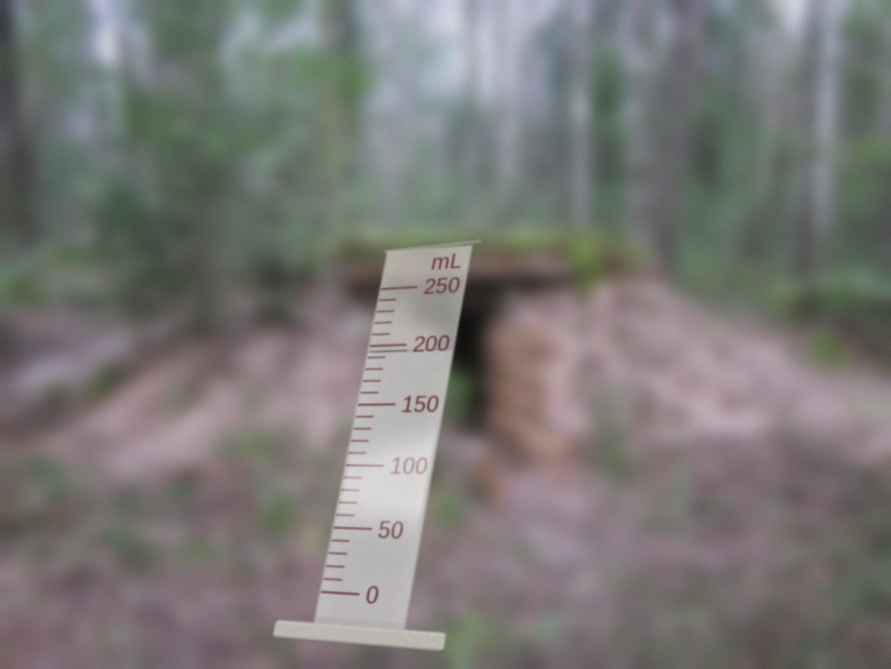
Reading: **195** mL
